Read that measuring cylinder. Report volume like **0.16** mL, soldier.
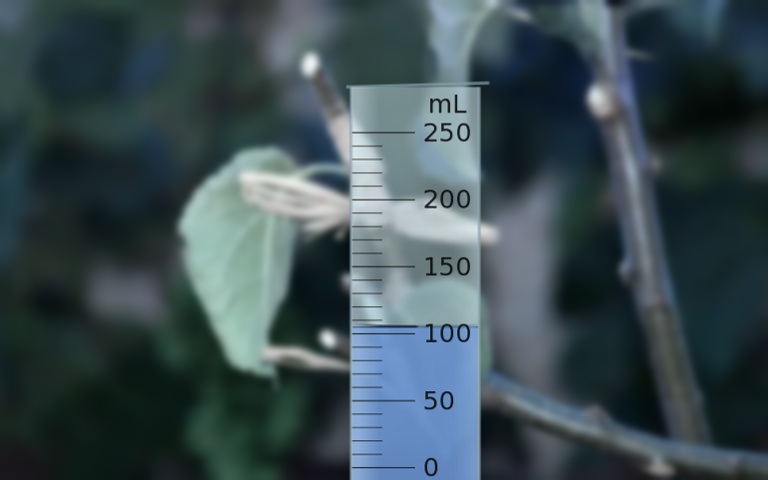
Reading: **105** mL
